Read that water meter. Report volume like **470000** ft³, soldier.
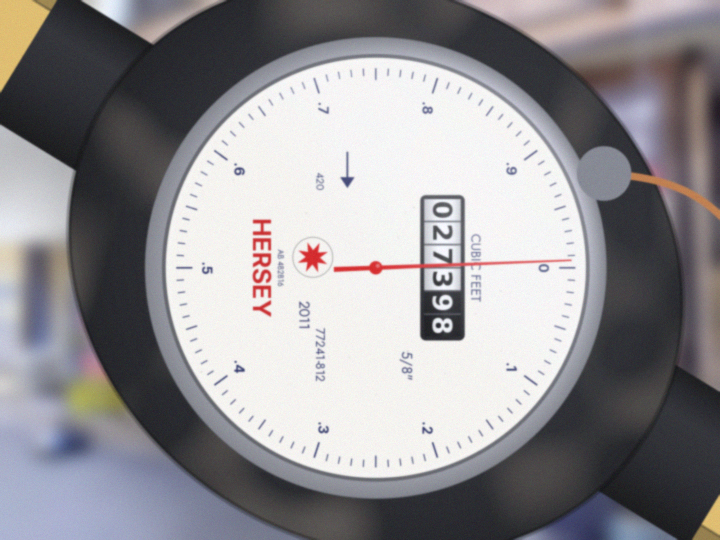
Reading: **27397.99** ft³
